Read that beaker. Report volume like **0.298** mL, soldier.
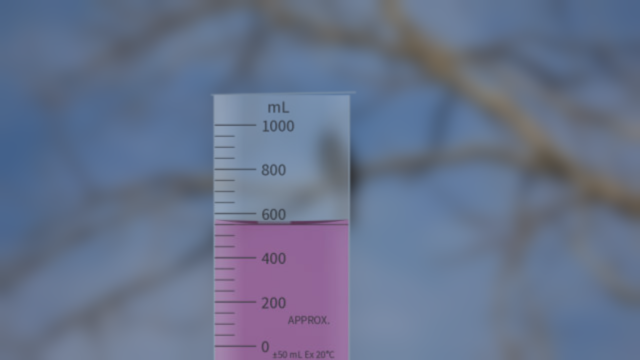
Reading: **550** mL
